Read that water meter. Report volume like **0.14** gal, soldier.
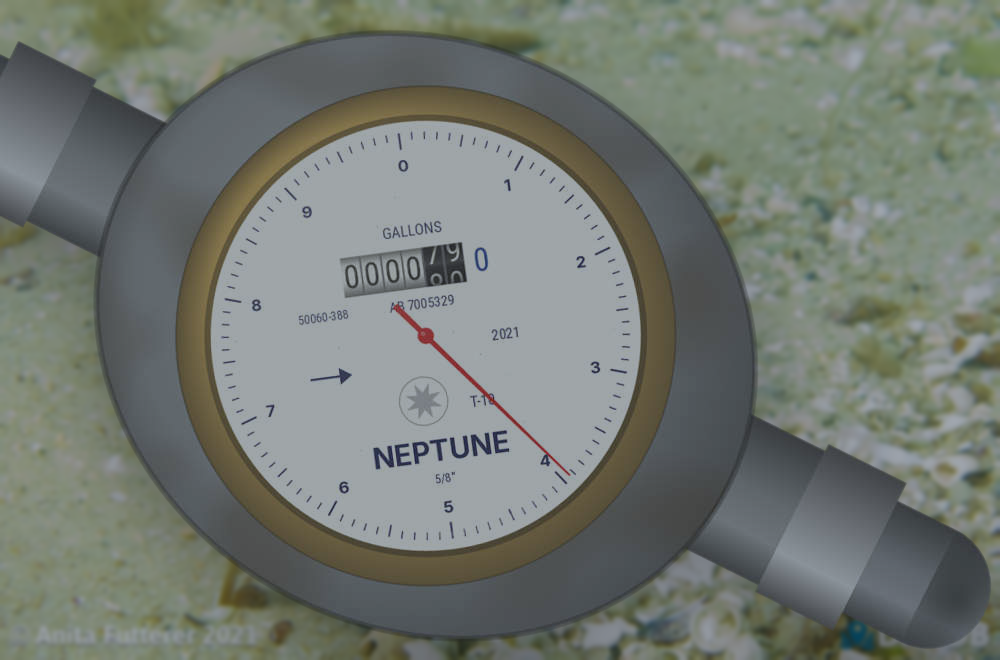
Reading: **793.9** gal
